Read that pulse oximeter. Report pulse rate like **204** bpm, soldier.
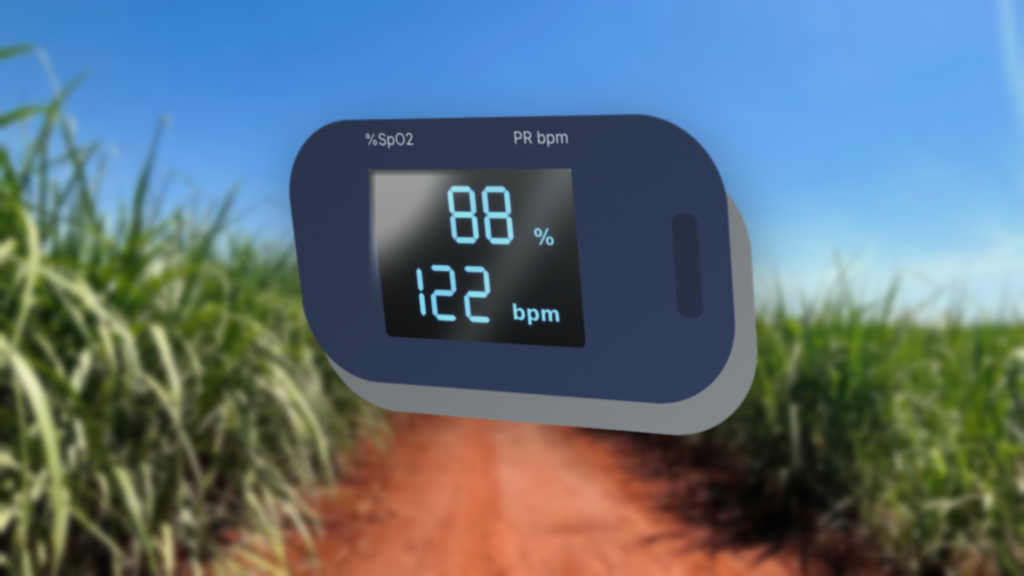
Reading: **122** bpm
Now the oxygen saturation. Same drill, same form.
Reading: **88** %
